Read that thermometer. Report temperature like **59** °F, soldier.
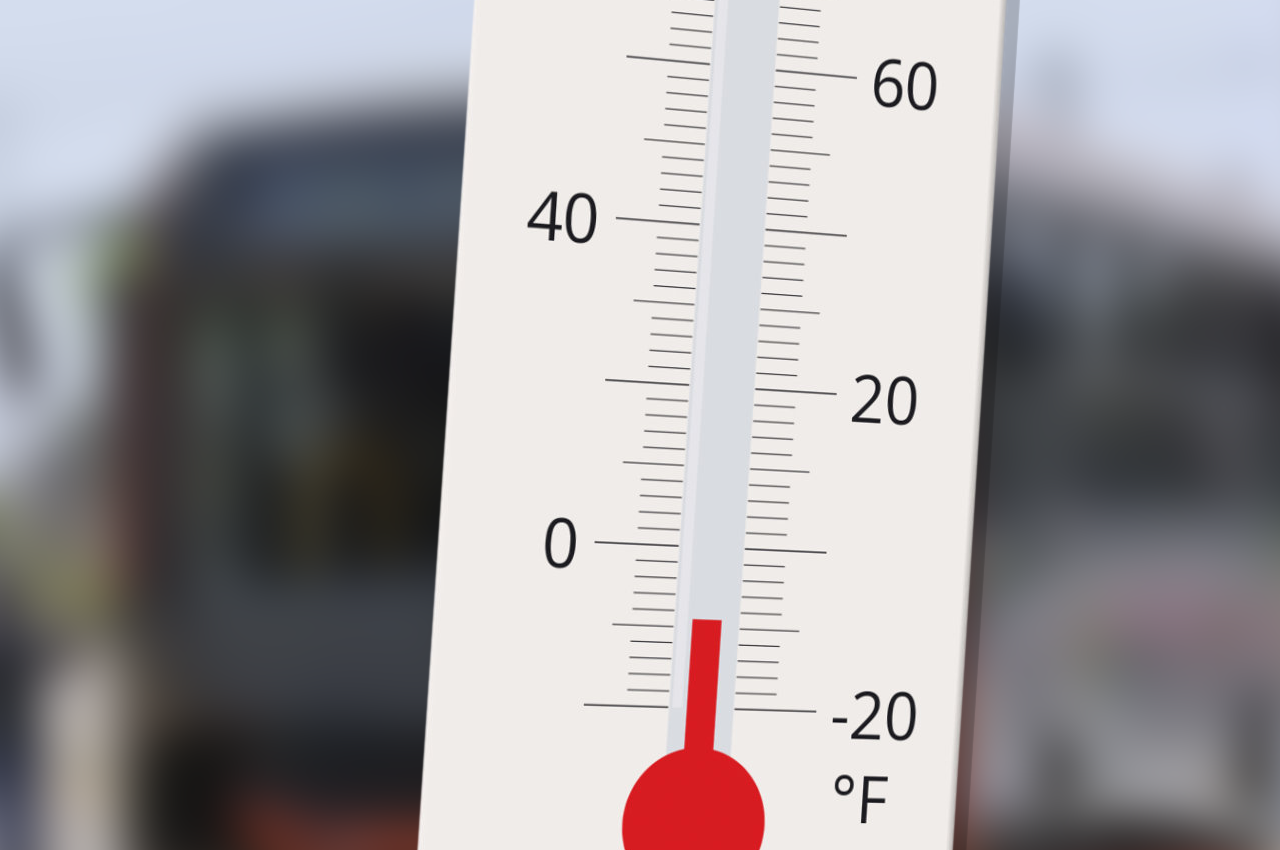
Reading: **-9** °F
